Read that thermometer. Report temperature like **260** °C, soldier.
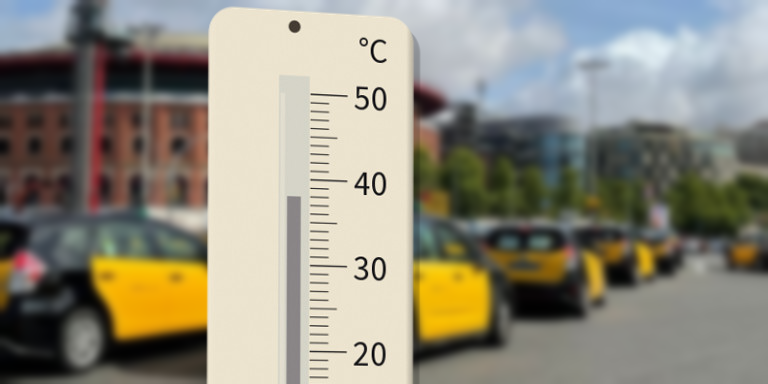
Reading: **38** °C
